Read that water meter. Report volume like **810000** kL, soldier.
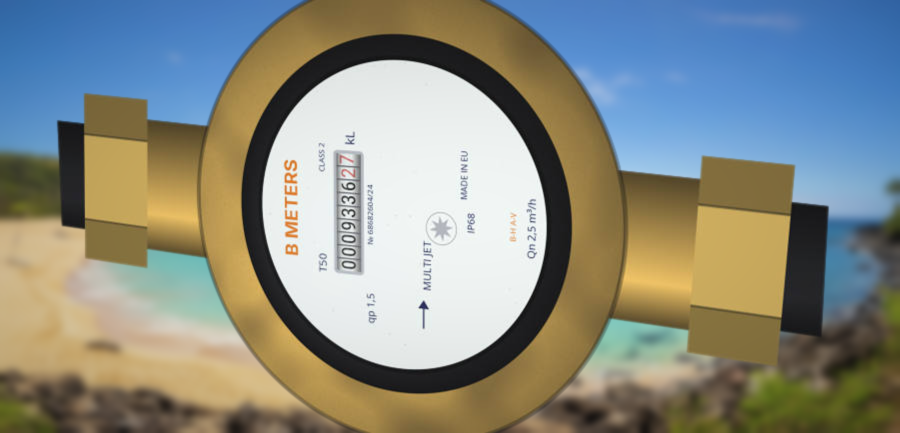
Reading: **9336.27** kL
